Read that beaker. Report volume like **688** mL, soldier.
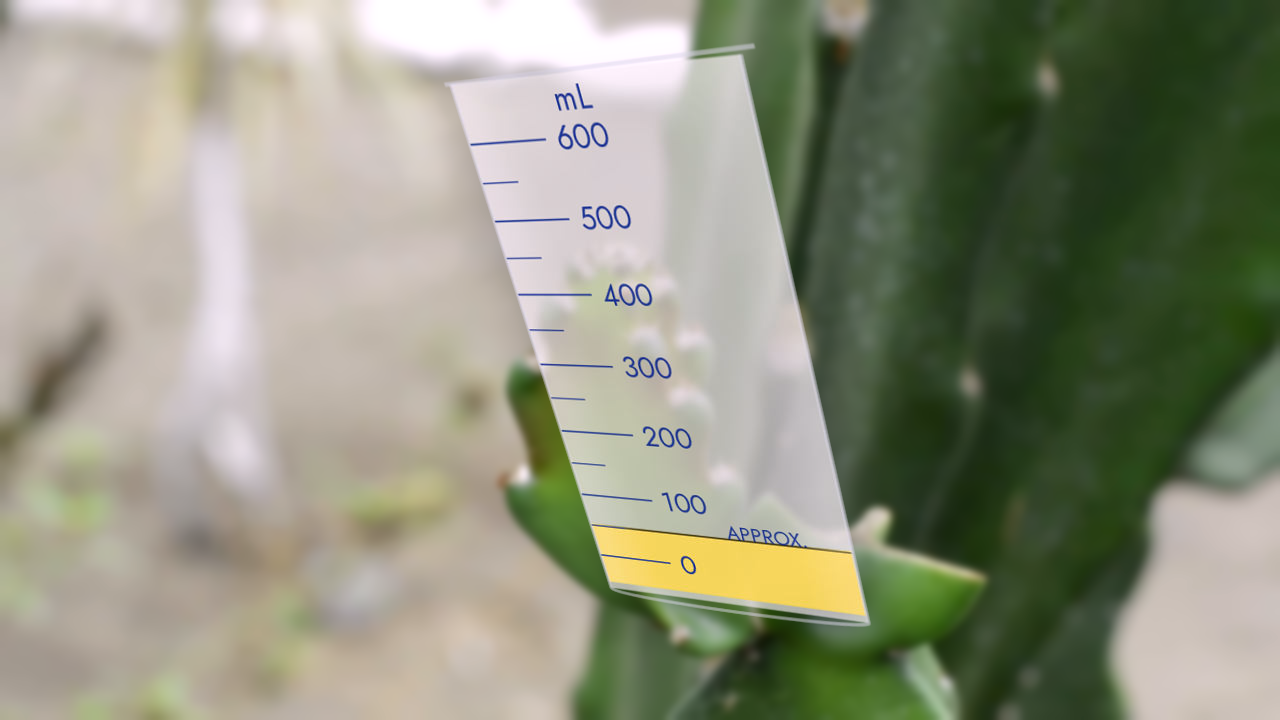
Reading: **50** mL
